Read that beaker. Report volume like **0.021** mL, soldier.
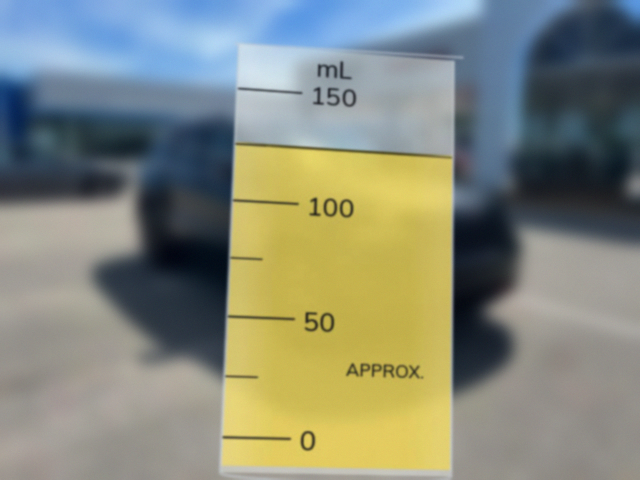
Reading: **125** mL
